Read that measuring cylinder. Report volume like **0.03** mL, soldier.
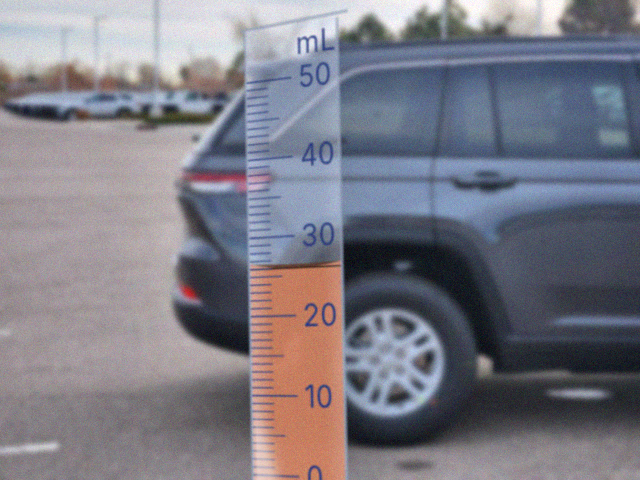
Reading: **26** mL
